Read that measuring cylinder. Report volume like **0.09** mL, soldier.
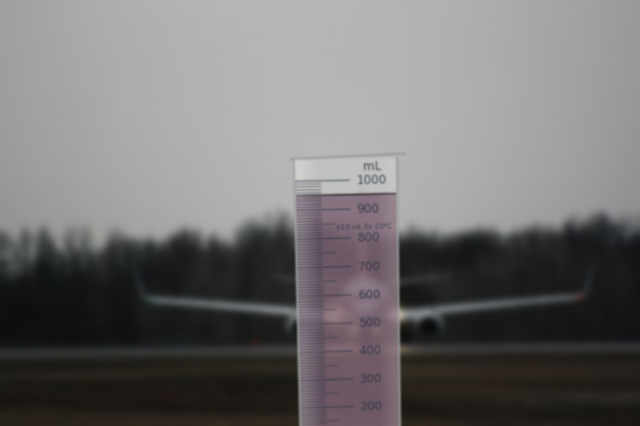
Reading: **950** mL
